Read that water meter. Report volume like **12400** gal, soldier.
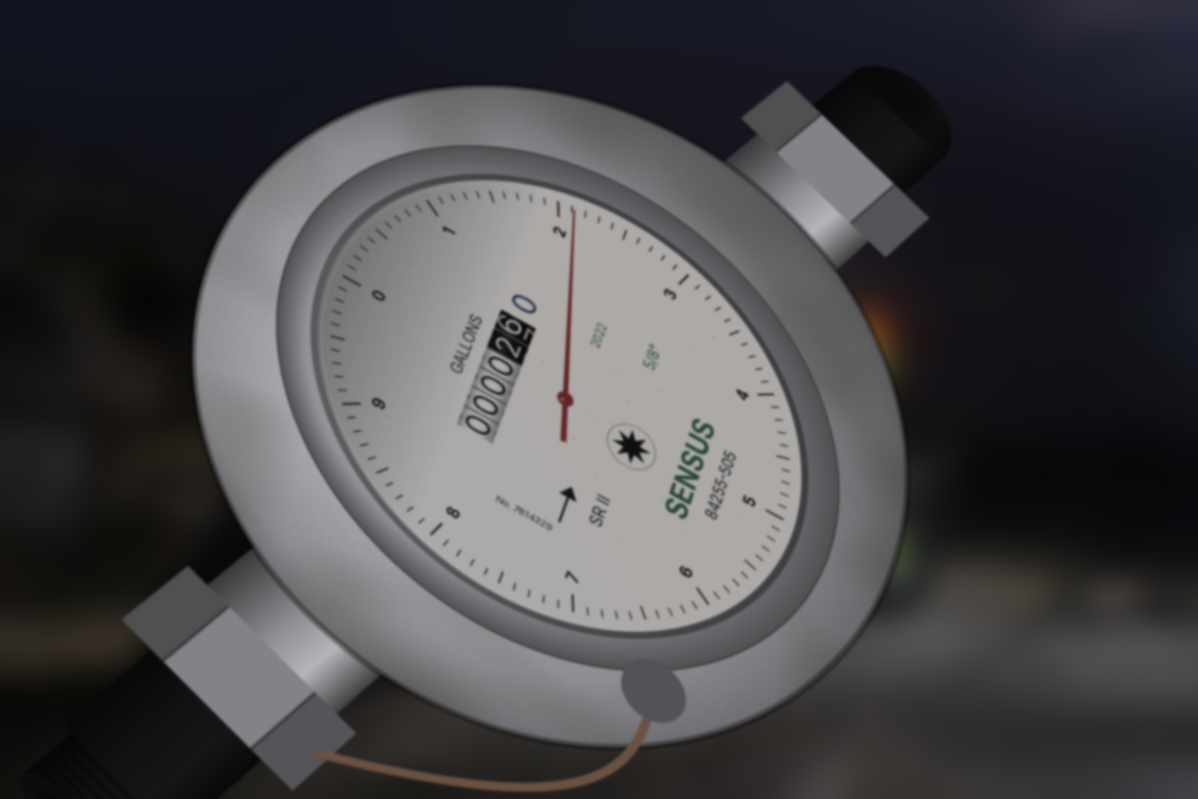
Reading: **262.1** gal
